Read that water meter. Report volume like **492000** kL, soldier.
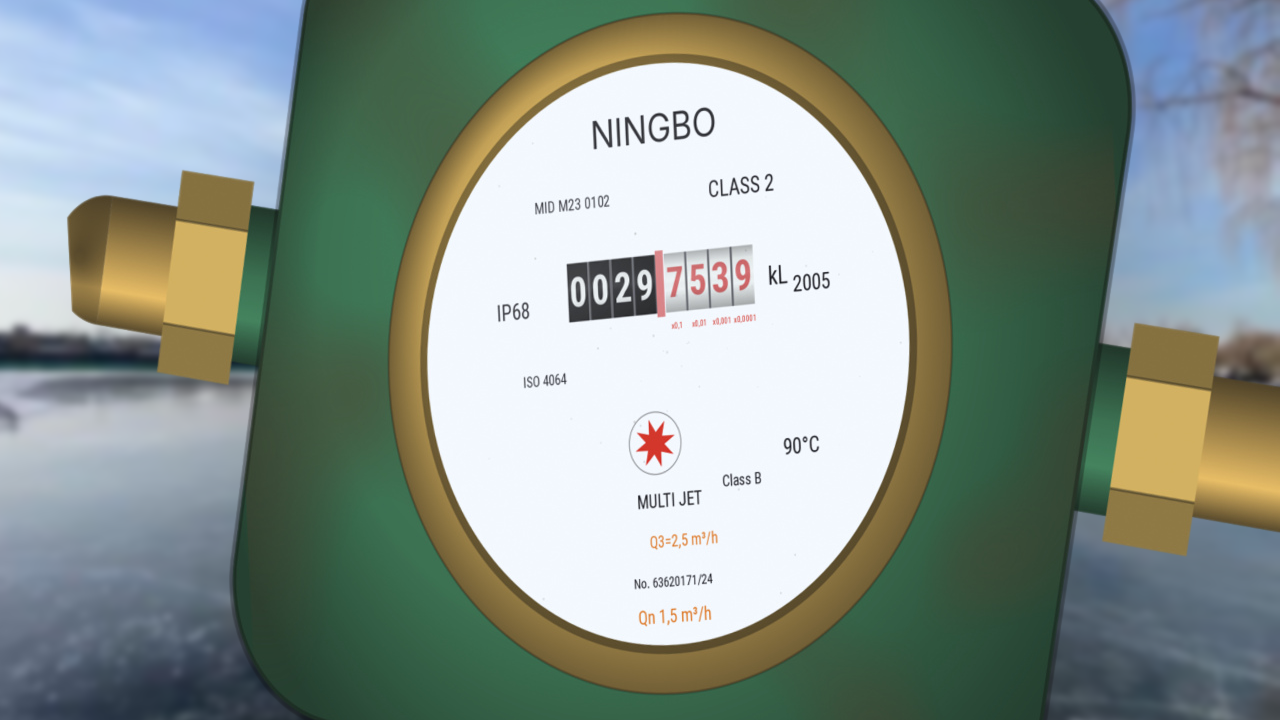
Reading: **29.7539** kL
